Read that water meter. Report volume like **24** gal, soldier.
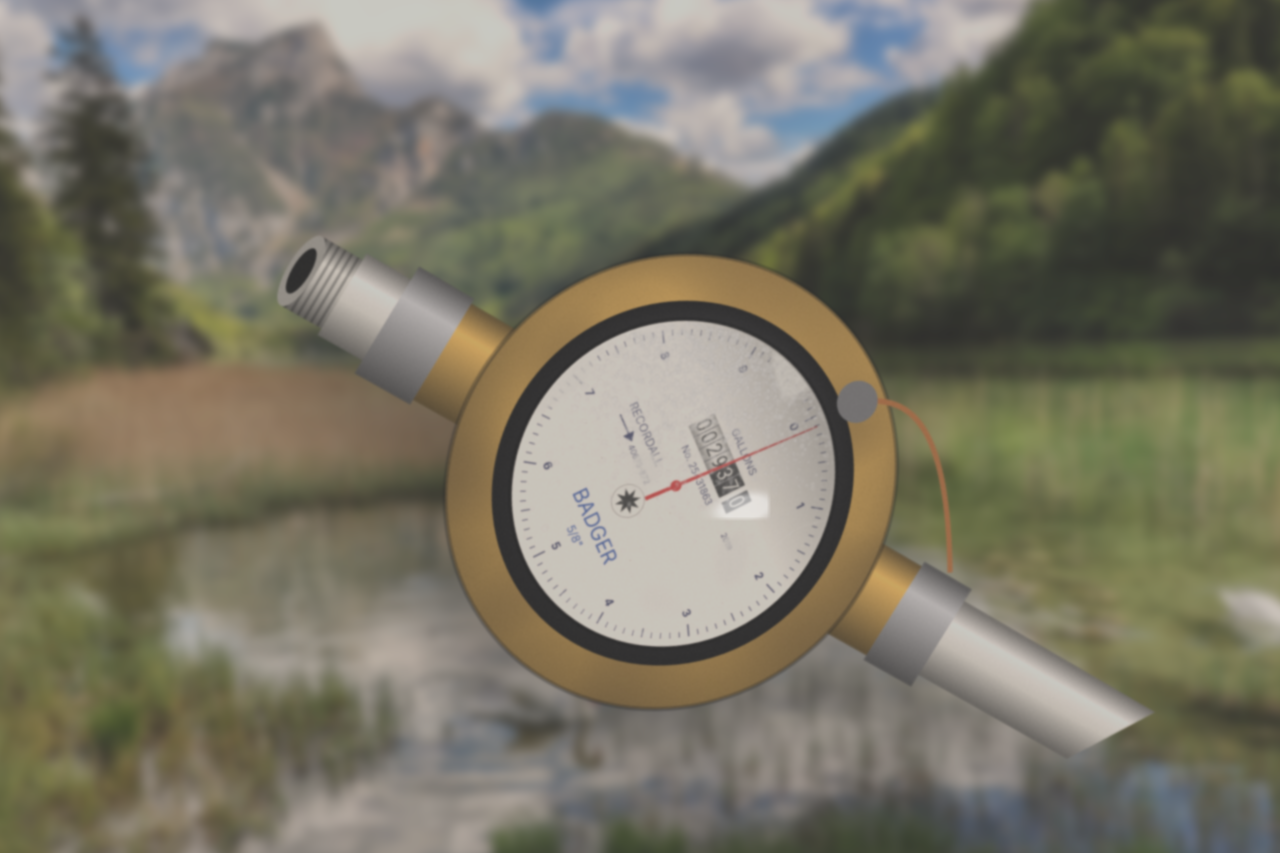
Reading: **29370.1** gal
